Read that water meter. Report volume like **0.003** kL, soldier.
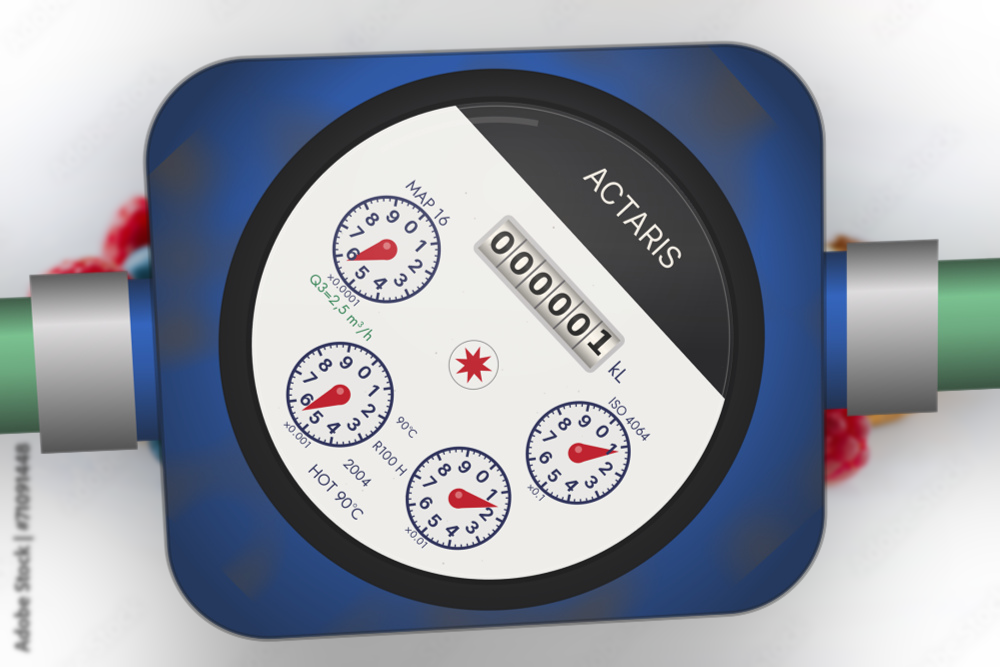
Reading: **1.1155** kL
